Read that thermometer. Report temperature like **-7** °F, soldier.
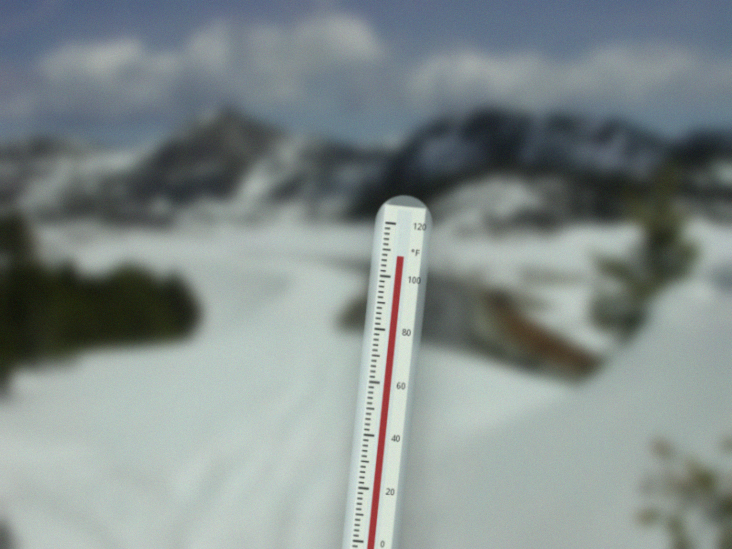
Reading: **108** °F
